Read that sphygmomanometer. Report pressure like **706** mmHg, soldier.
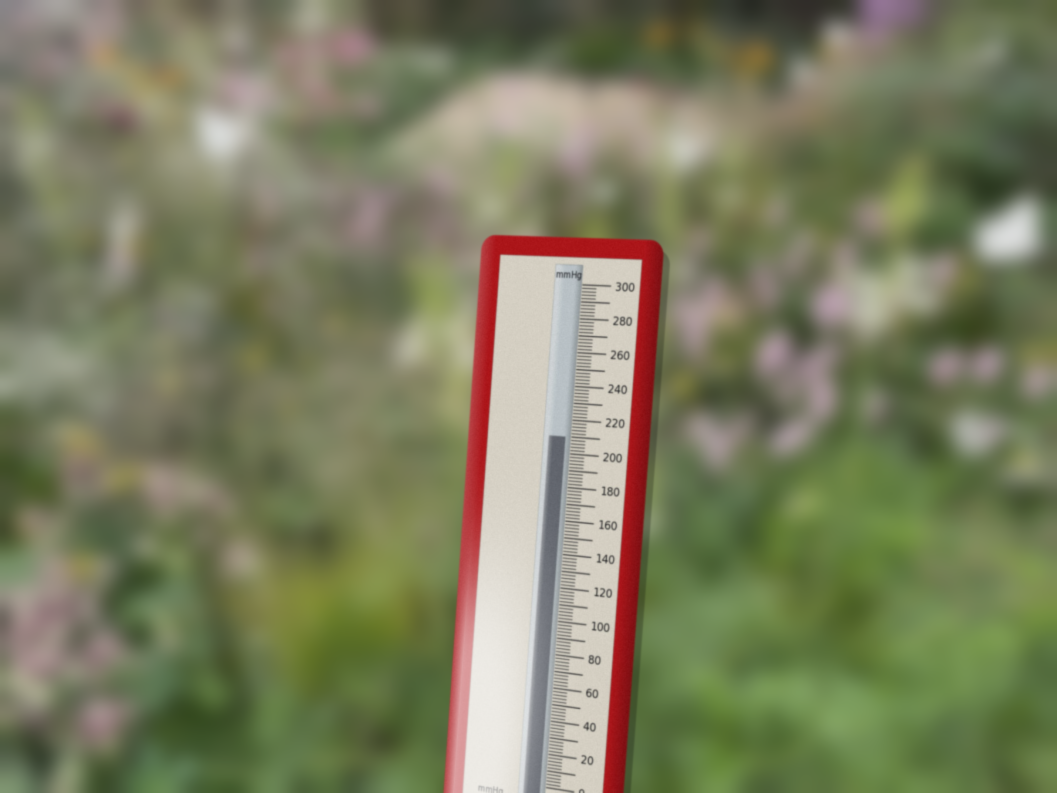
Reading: **210** mmHg
